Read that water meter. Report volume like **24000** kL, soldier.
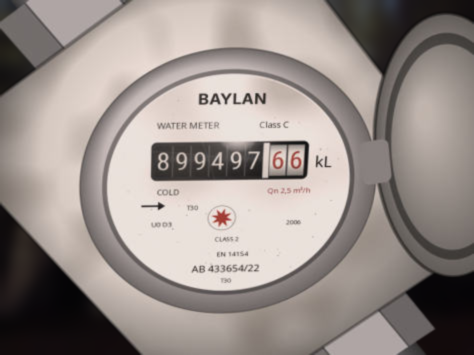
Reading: **899497.66** kL
